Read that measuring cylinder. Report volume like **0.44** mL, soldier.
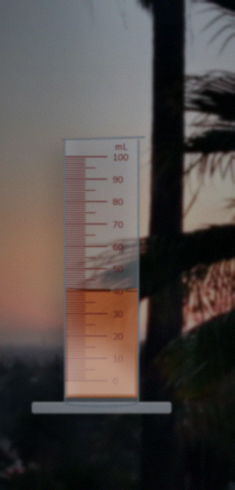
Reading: **40** mL
